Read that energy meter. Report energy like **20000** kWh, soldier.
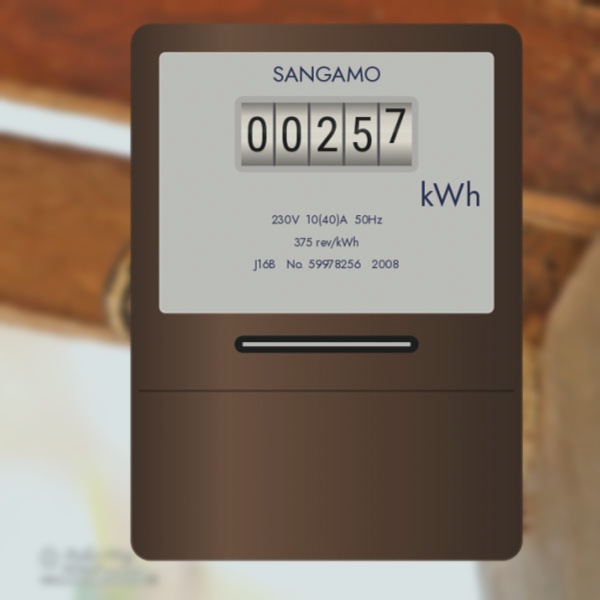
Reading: **257** kWh
